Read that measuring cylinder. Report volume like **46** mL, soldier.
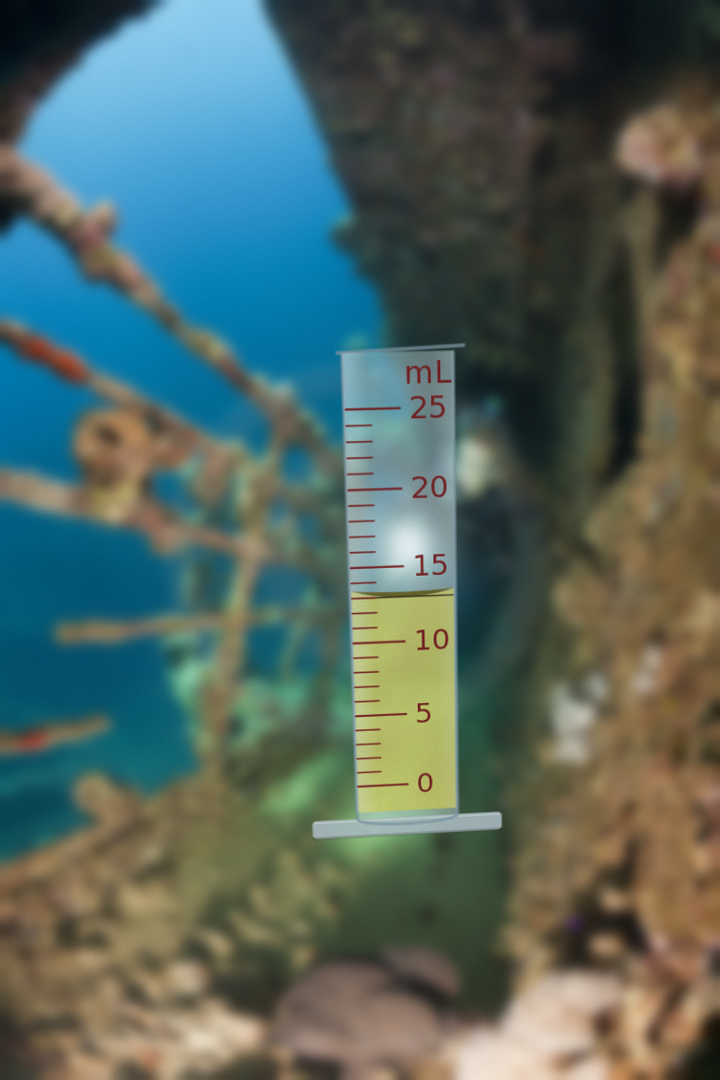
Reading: **13** mL
